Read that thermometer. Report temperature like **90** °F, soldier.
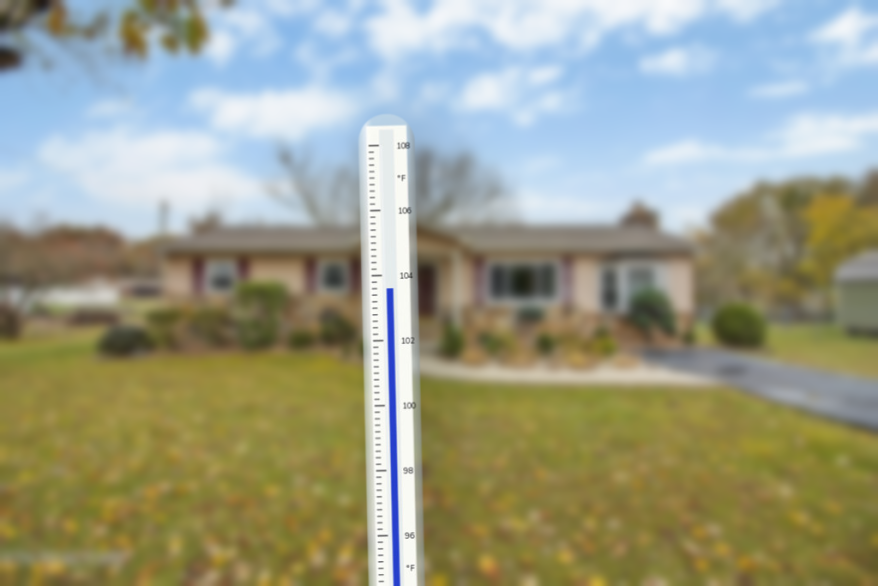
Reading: **103.6** °F
